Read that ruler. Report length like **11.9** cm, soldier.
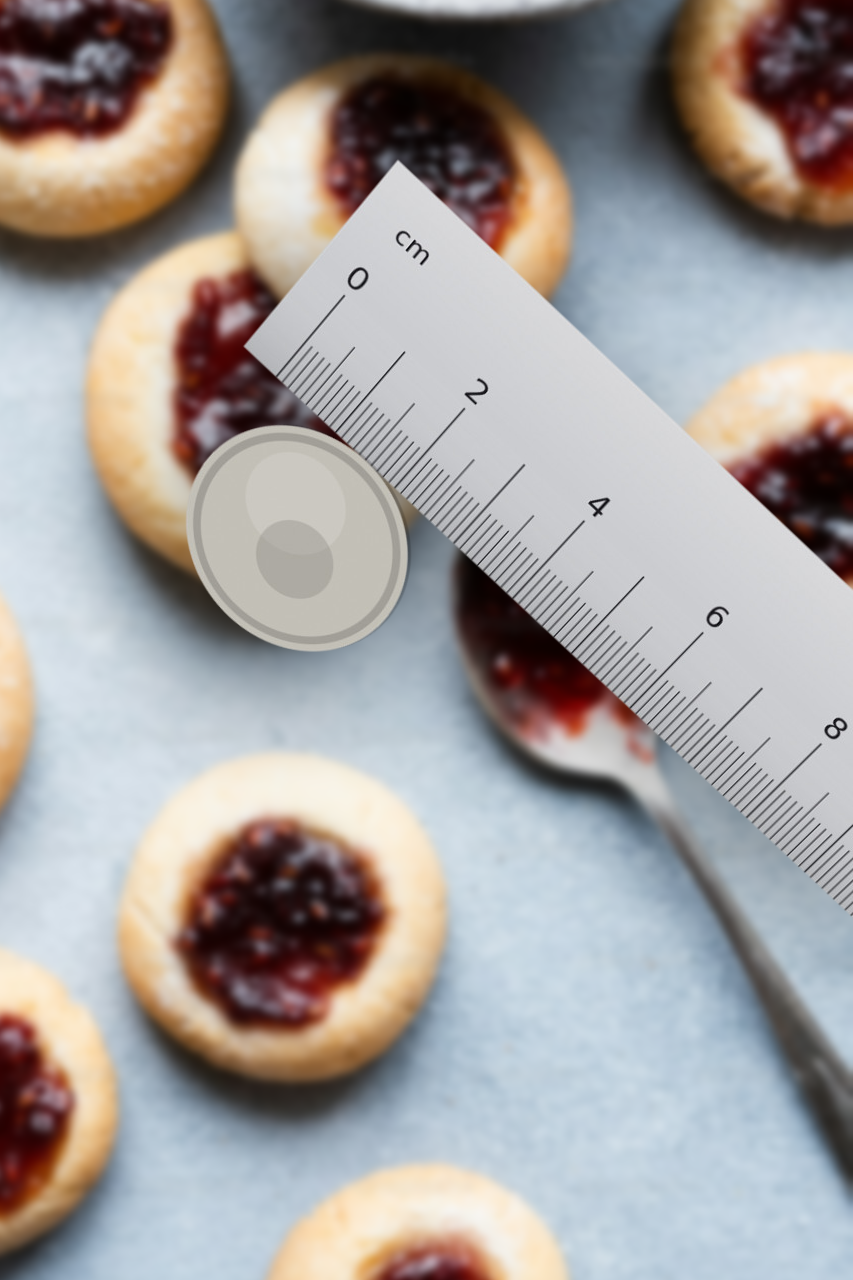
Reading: **3** cm
